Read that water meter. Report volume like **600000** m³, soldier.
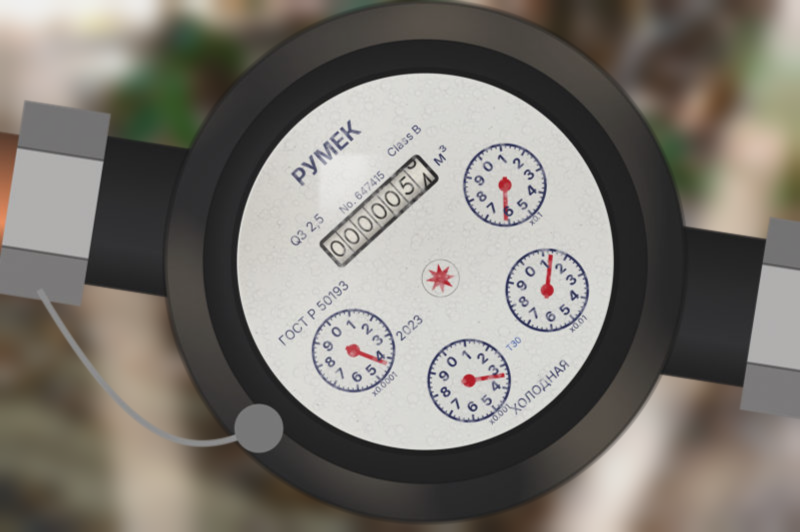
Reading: **53.6134** m³
